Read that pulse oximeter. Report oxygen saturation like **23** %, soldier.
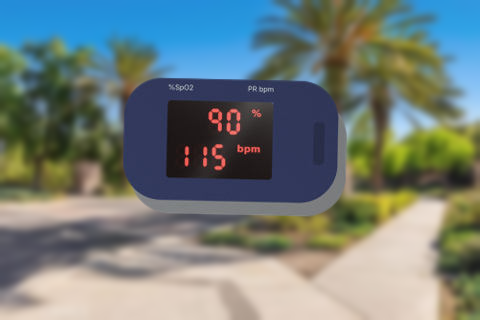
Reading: **90** %
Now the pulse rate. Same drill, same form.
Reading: **115** bpm
